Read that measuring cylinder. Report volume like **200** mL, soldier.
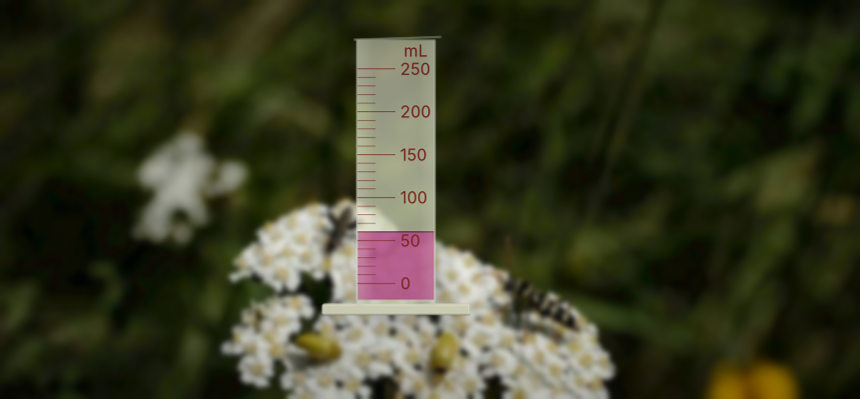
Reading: **60** mL
